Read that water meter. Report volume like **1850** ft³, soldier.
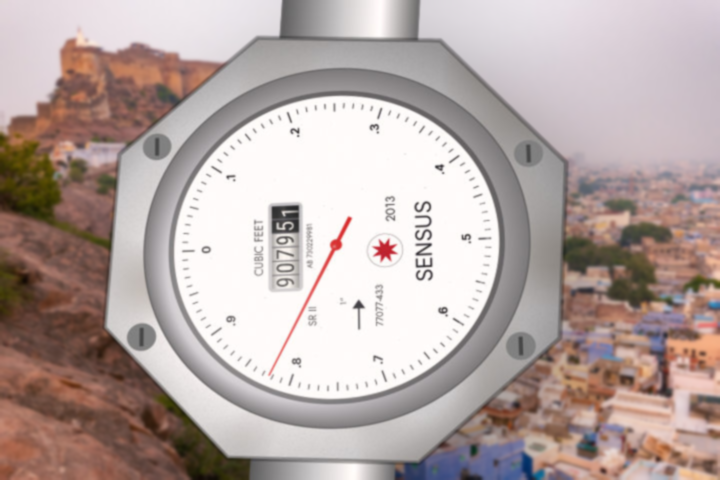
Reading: **907950.82** ft³
